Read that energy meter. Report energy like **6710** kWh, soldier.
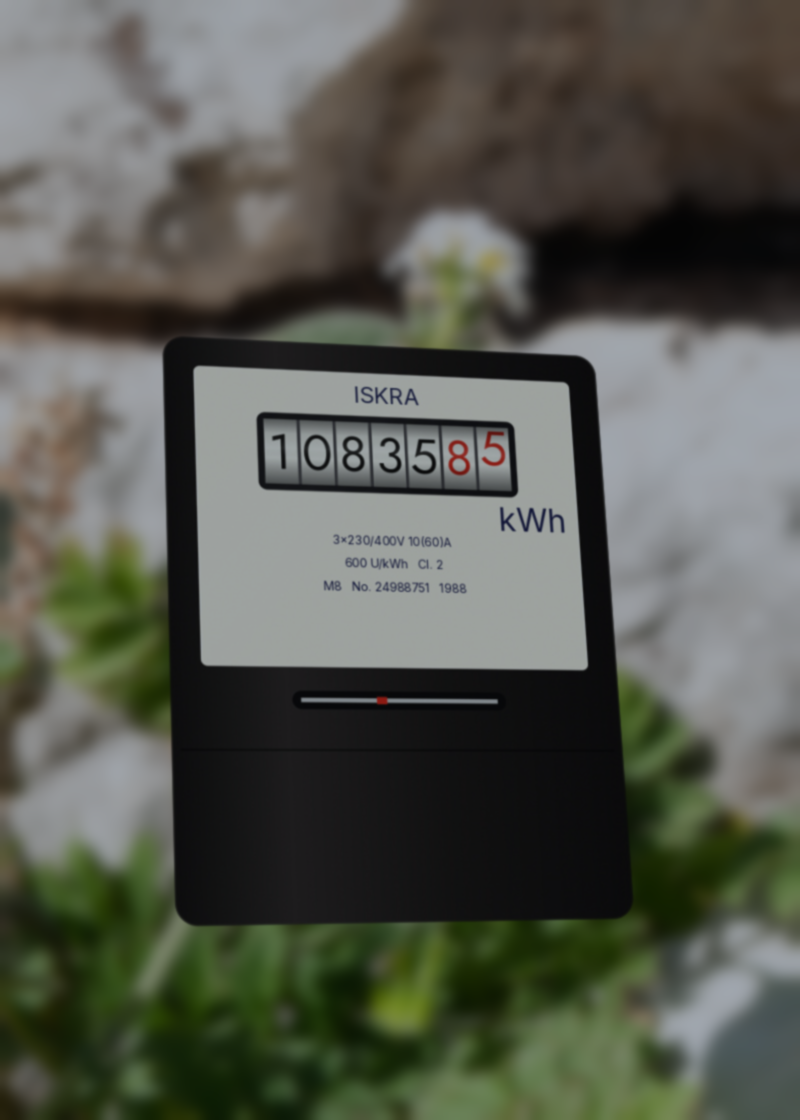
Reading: **10835.85** kWh
